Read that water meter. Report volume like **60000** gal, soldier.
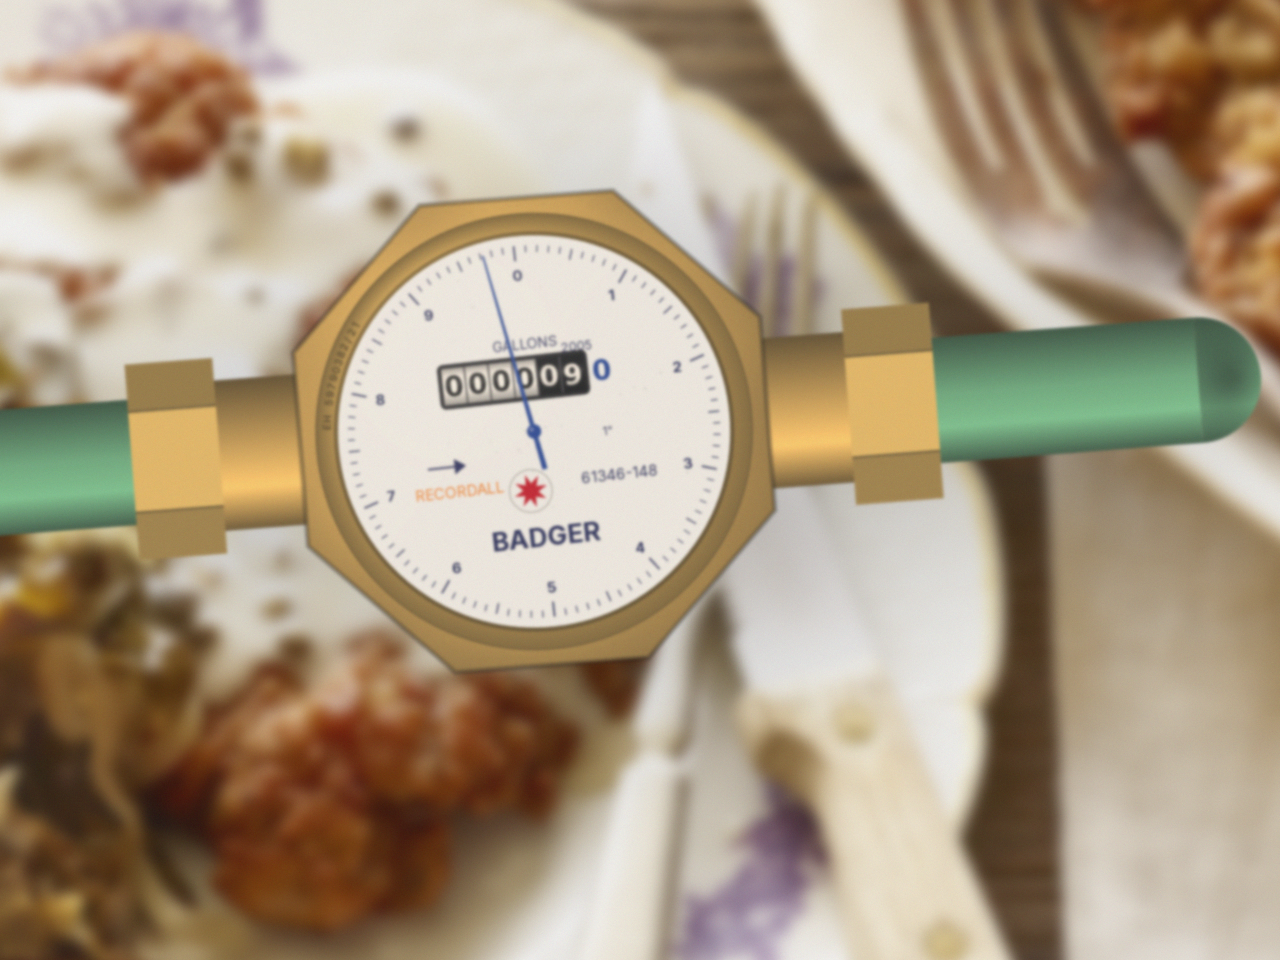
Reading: **89.7** gal
